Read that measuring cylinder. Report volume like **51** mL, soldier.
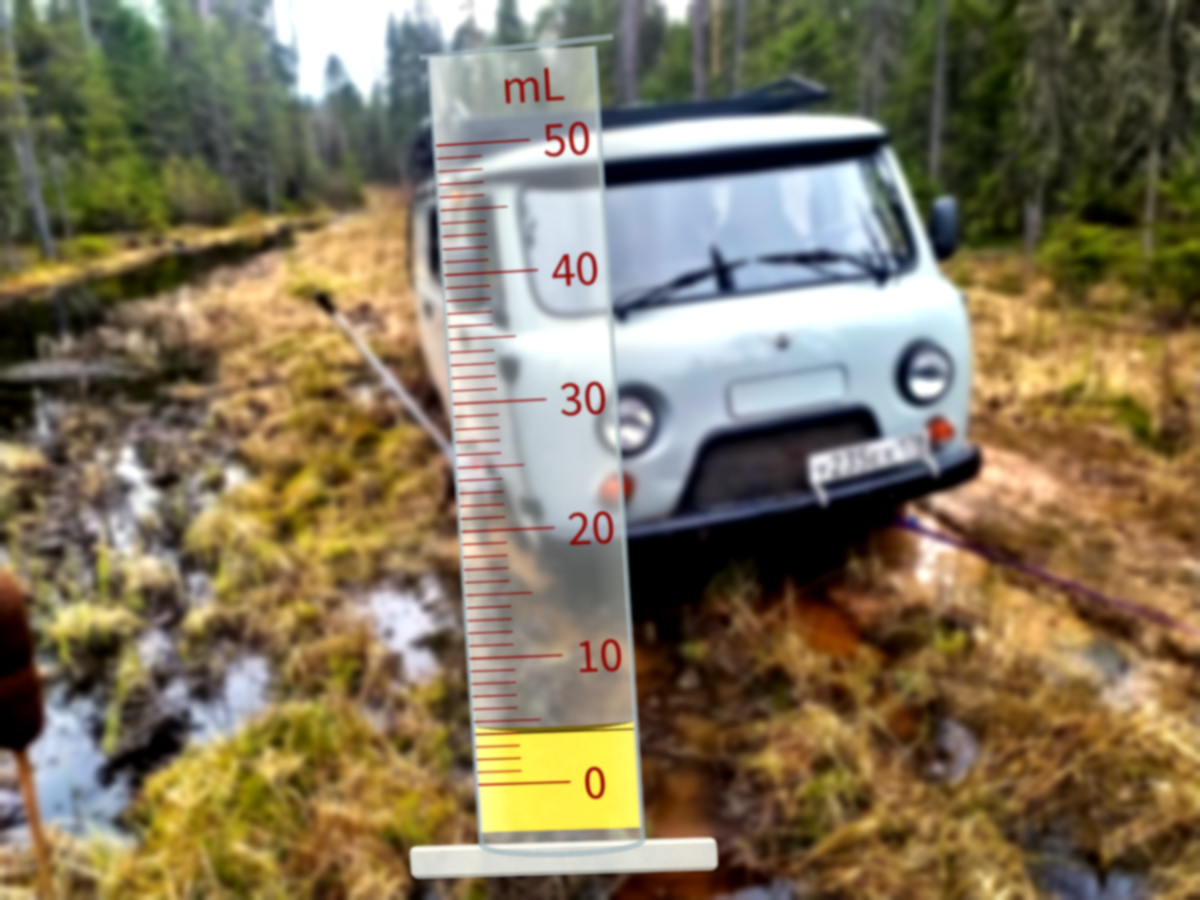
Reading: **4** mL
